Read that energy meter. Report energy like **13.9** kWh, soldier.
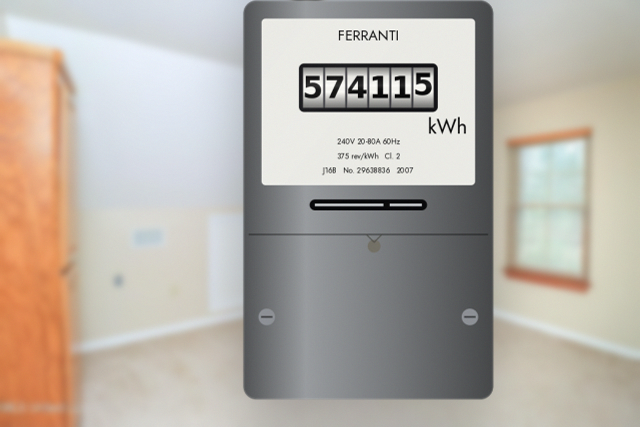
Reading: **574115** kWh
